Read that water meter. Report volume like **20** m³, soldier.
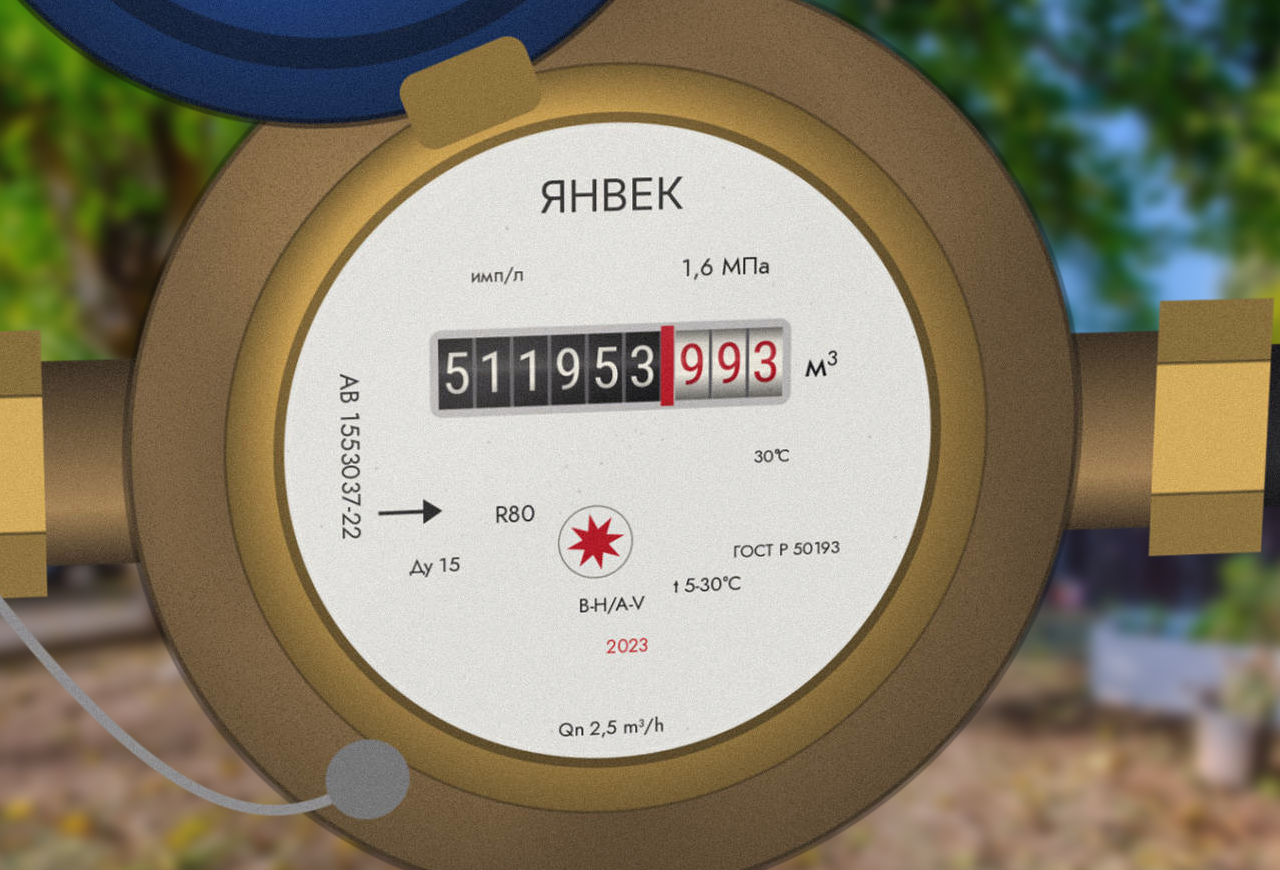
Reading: **511953.993** m³
